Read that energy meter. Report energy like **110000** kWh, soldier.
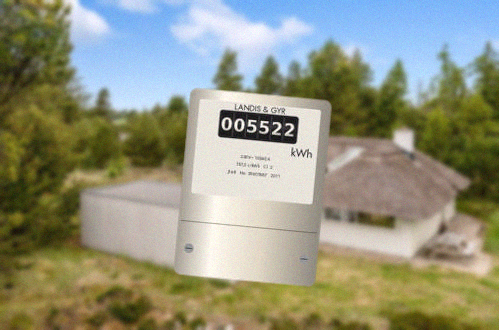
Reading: **5522** kWh
